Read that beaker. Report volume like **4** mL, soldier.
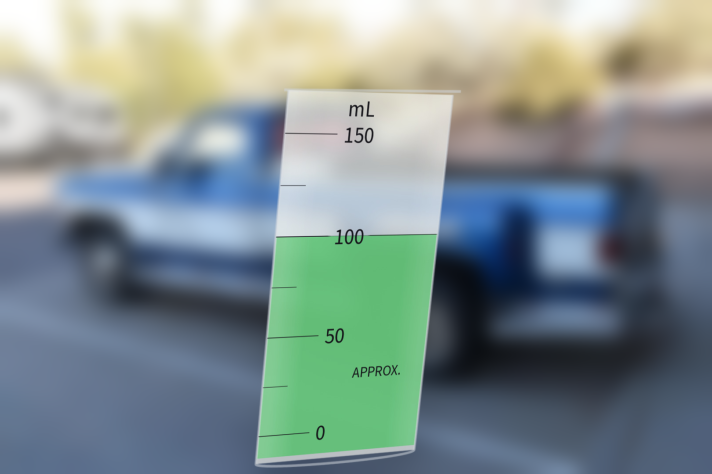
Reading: **100** mL
